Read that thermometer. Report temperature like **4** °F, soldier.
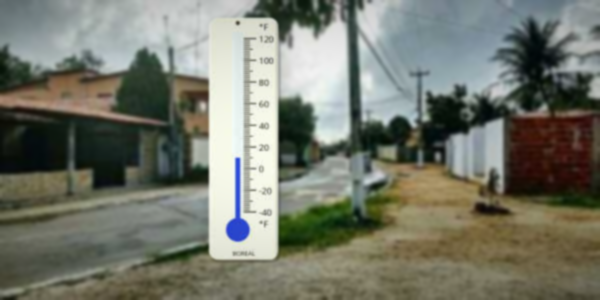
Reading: **10** °F
